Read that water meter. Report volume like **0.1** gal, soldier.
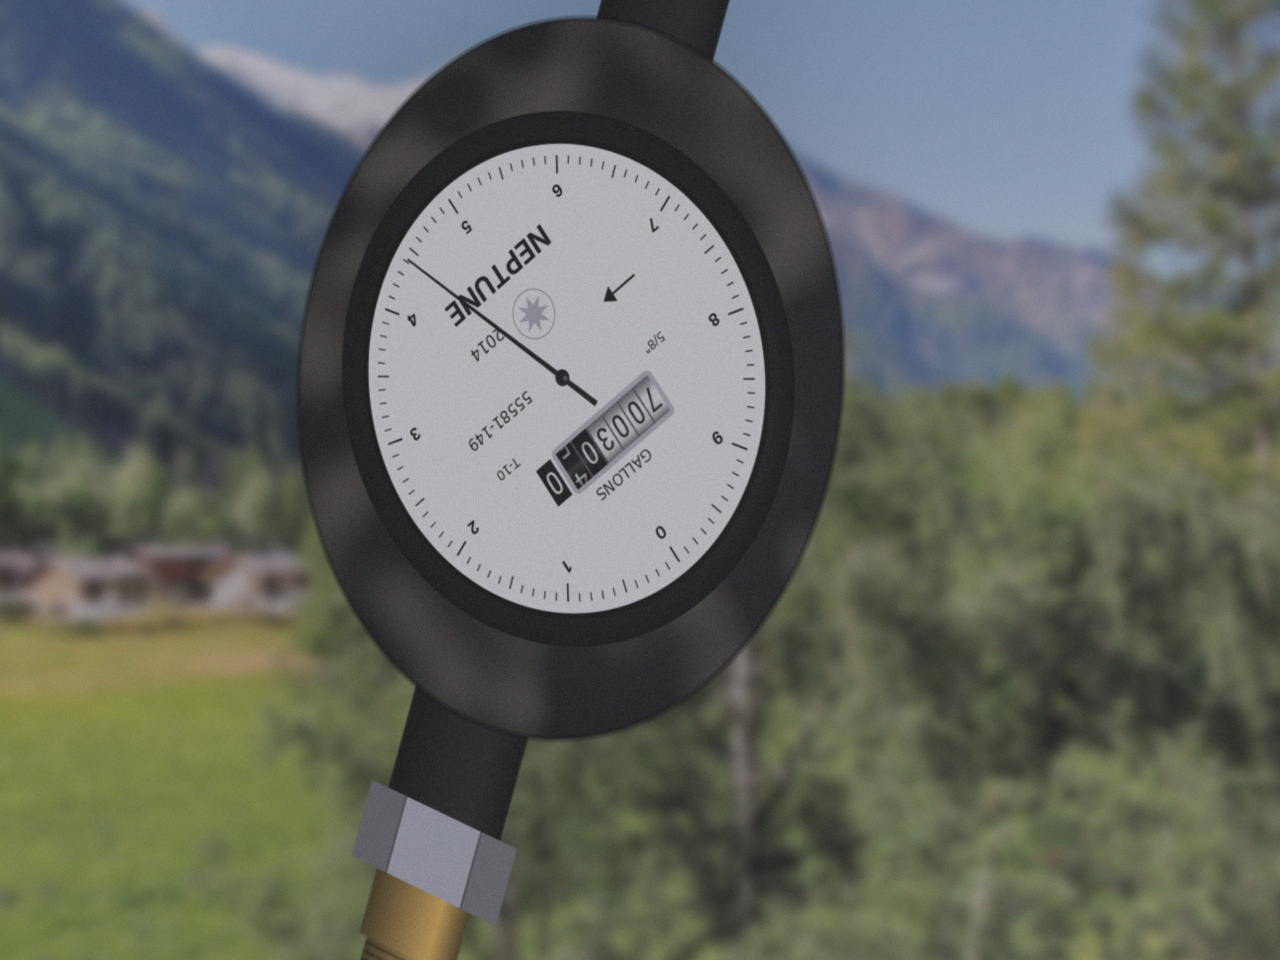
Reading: **7003044.4** gal
